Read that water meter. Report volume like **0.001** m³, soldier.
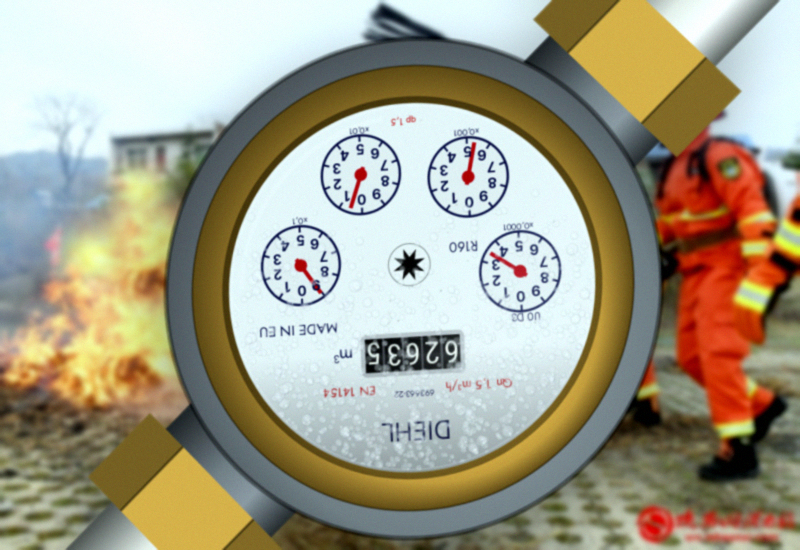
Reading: **62634.9053** m³
